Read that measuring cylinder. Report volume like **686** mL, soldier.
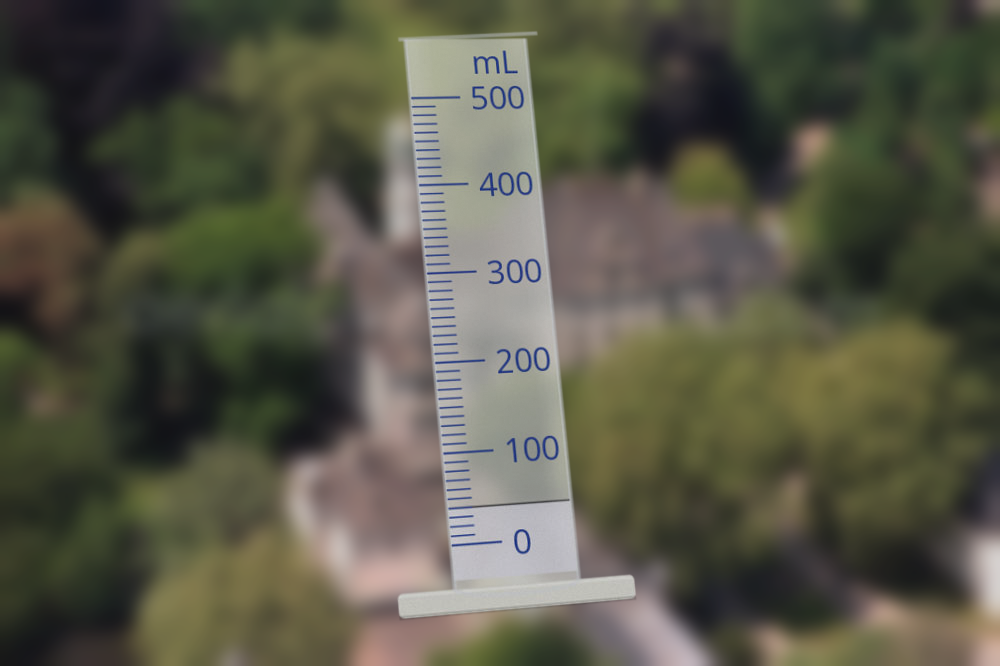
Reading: **40** mL
